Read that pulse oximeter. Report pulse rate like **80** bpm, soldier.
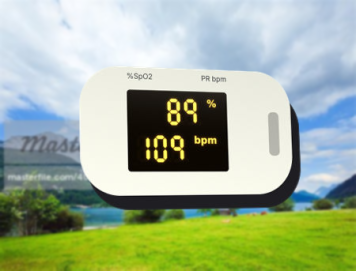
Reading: **109** bpm
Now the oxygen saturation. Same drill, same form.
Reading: **89** %
